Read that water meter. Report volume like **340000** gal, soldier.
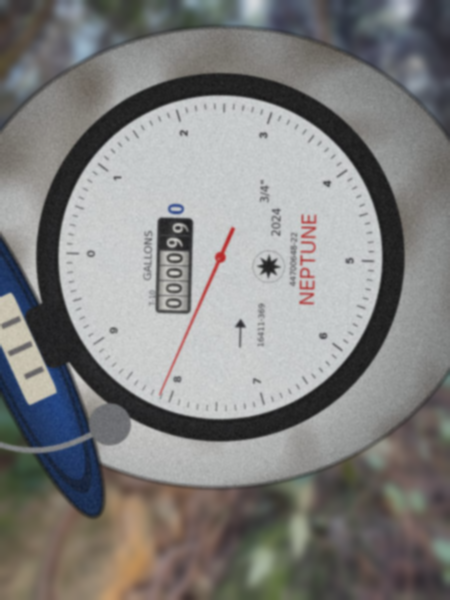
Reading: **988.1** gal
